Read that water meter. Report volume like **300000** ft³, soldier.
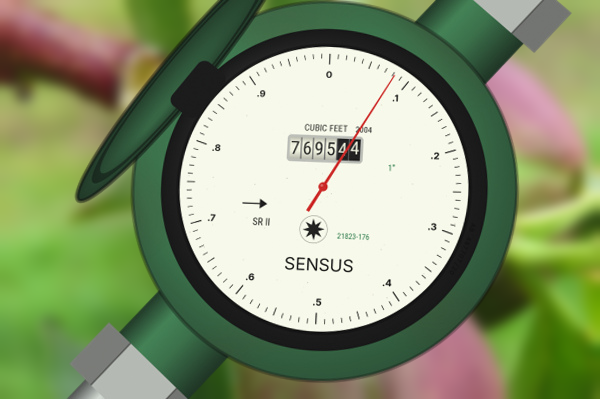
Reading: **769544.08** ft³
